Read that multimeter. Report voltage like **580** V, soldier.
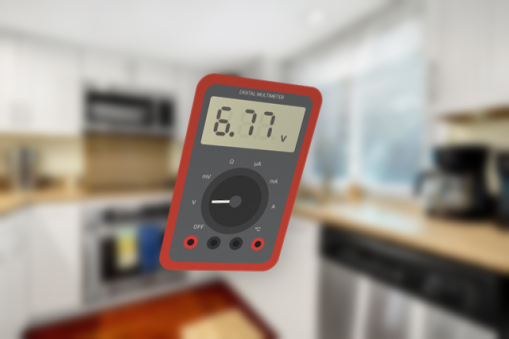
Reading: **6.77** V
